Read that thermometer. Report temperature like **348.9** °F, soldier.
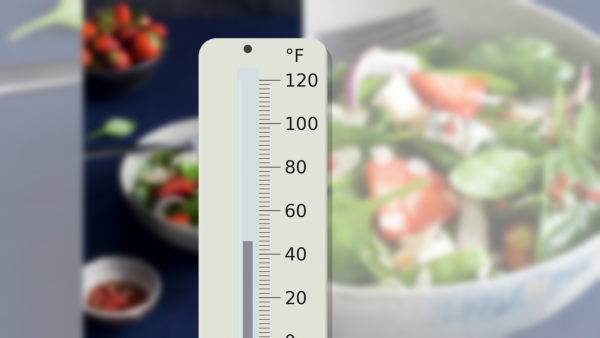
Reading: **46** °F
